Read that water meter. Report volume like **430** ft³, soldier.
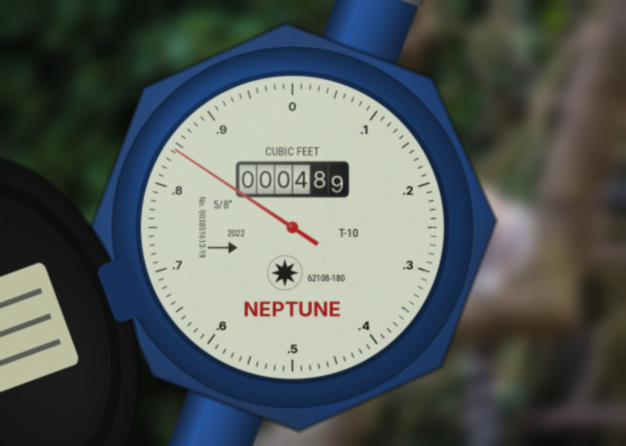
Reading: **488.84** ft³
